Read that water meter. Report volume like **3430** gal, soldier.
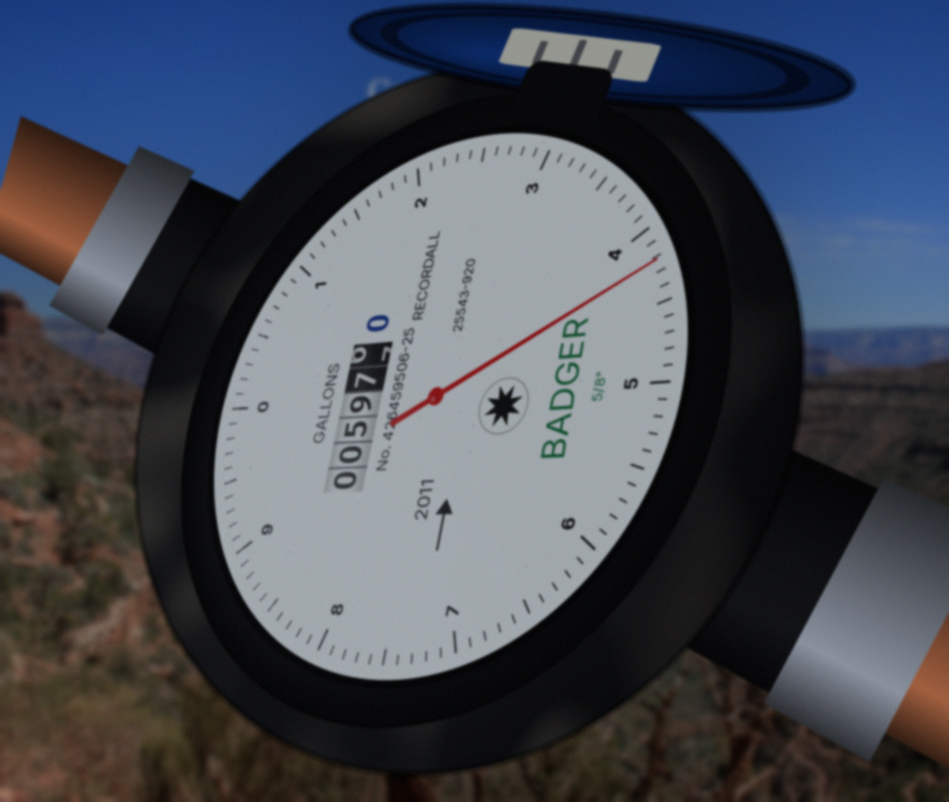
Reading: **59764.2** gal
